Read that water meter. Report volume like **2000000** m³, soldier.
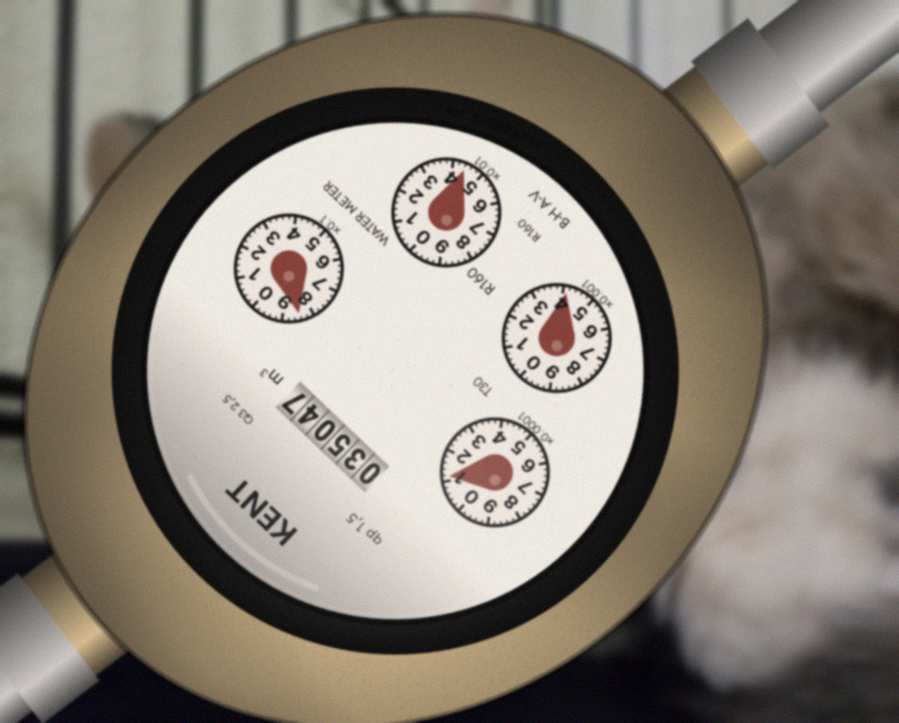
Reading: **35047.8441** m³
